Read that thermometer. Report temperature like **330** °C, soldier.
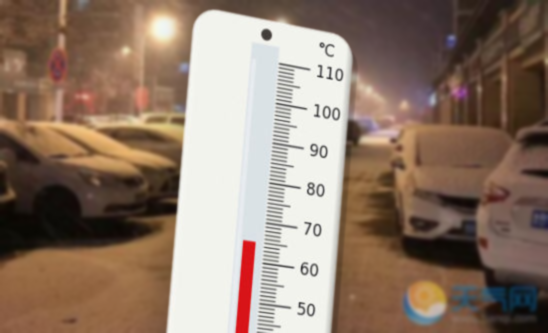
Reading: **65** °C
